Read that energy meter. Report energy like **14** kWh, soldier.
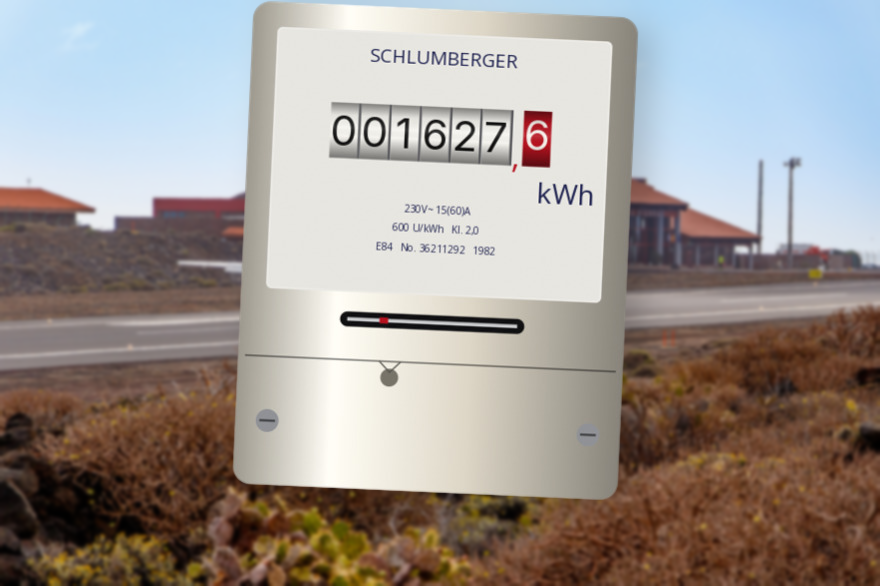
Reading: **1627.6** kWh
